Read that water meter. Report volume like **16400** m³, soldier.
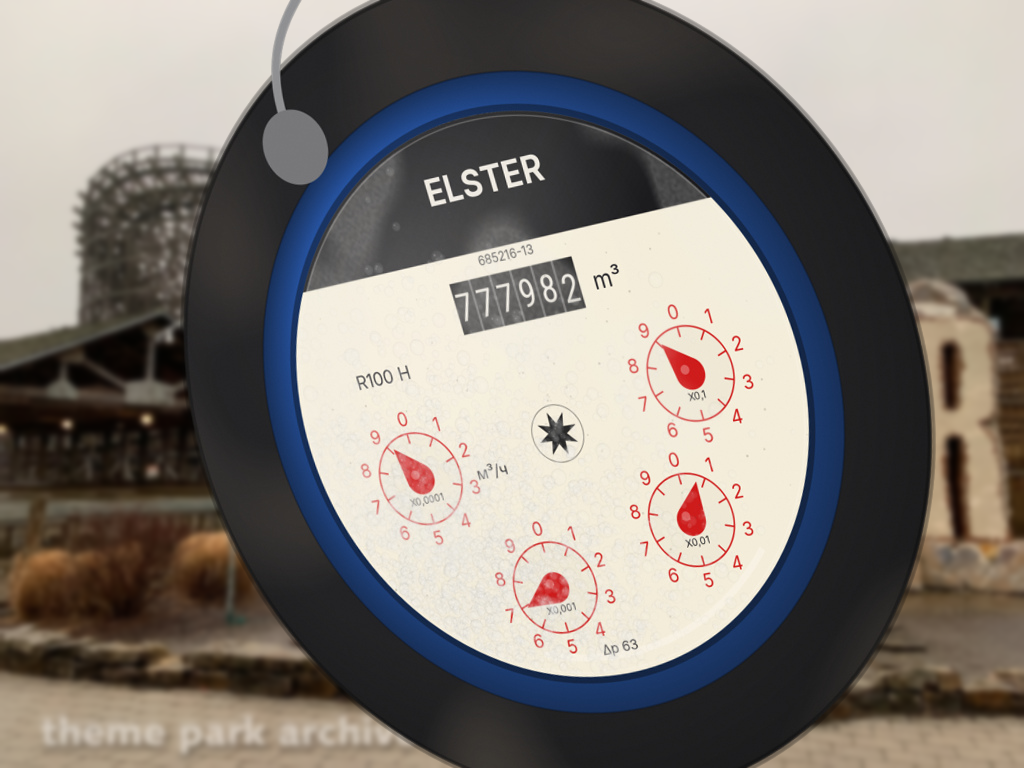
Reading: **777981.9069** m³
